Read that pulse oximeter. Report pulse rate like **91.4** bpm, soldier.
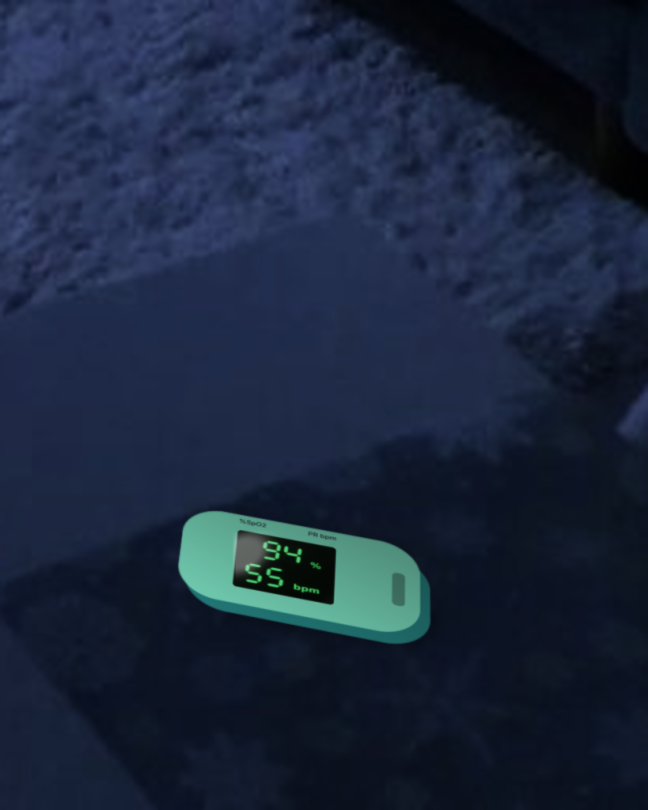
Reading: **55** bpm
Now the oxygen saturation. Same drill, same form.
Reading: **94** %
